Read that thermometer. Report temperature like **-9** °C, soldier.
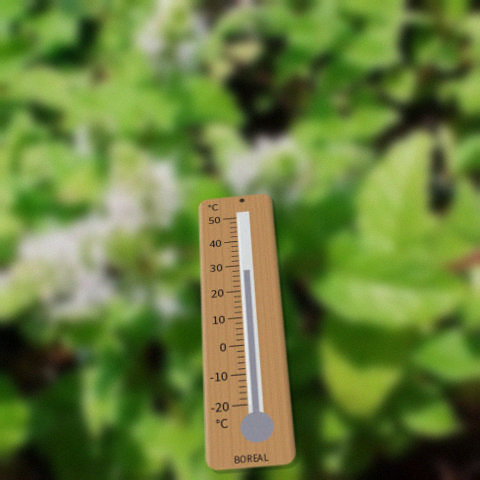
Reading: **28** °C
